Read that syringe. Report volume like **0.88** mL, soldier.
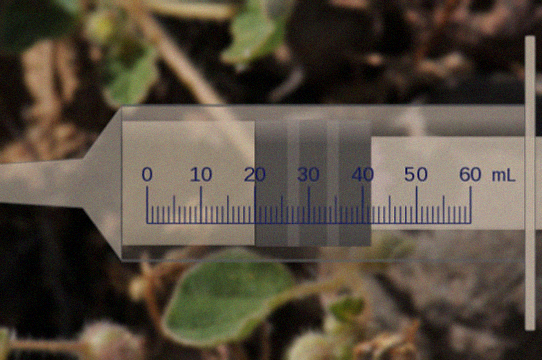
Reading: **20** mL
